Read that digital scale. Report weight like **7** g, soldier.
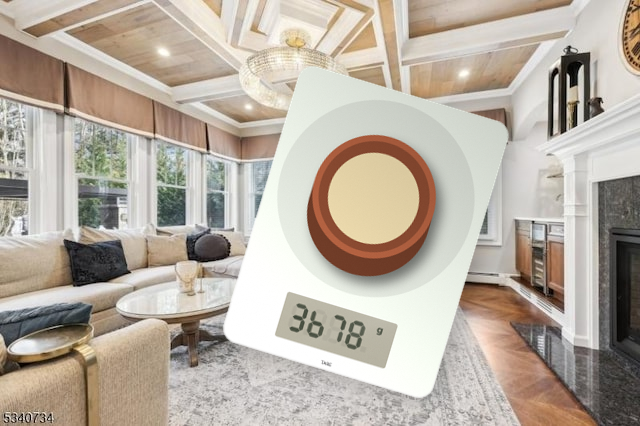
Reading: **3678** g
